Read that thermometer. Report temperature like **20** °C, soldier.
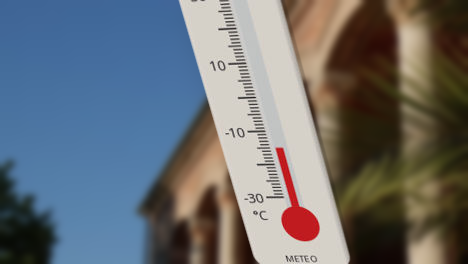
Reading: **-15** °C
